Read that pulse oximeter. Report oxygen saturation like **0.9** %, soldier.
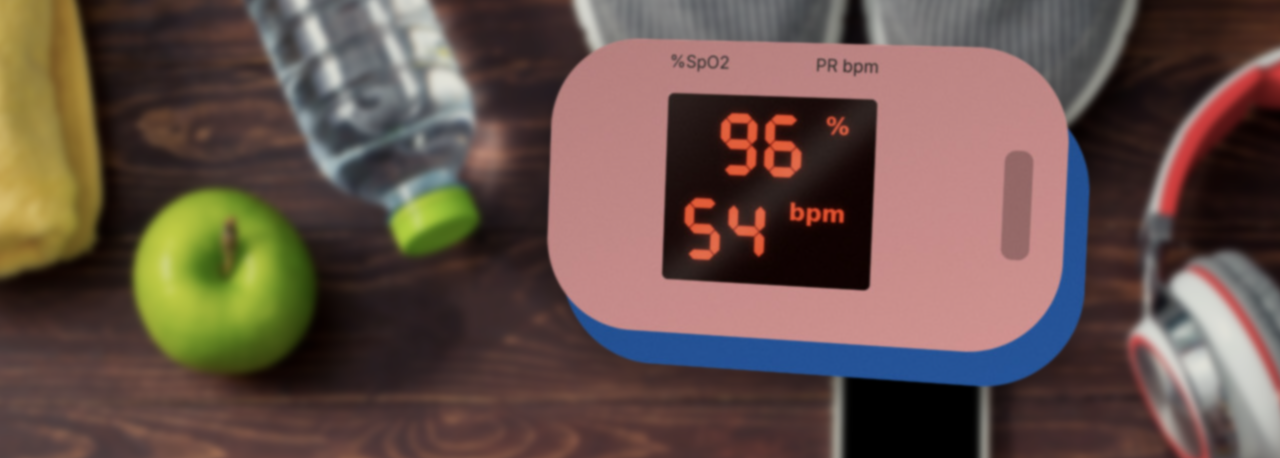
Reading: **96** %
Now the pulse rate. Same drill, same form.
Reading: **54** bpm
